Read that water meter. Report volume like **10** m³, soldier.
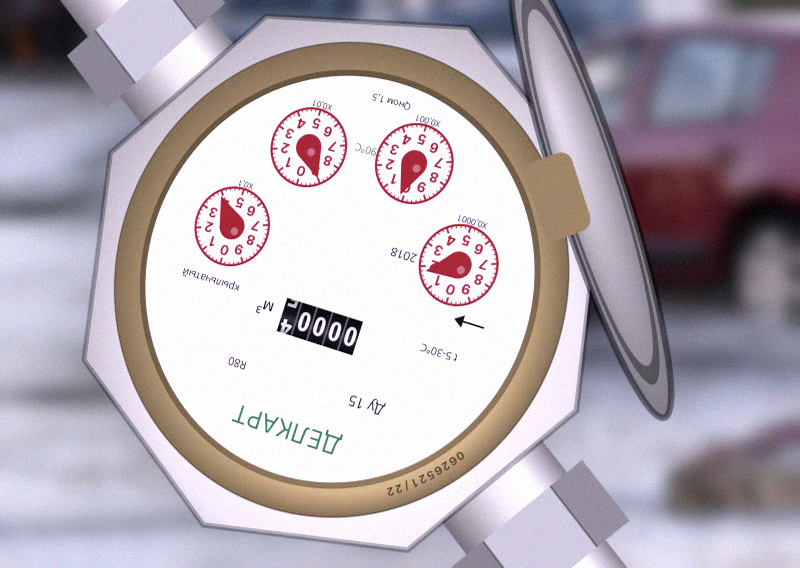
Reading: **4.3901** m³
